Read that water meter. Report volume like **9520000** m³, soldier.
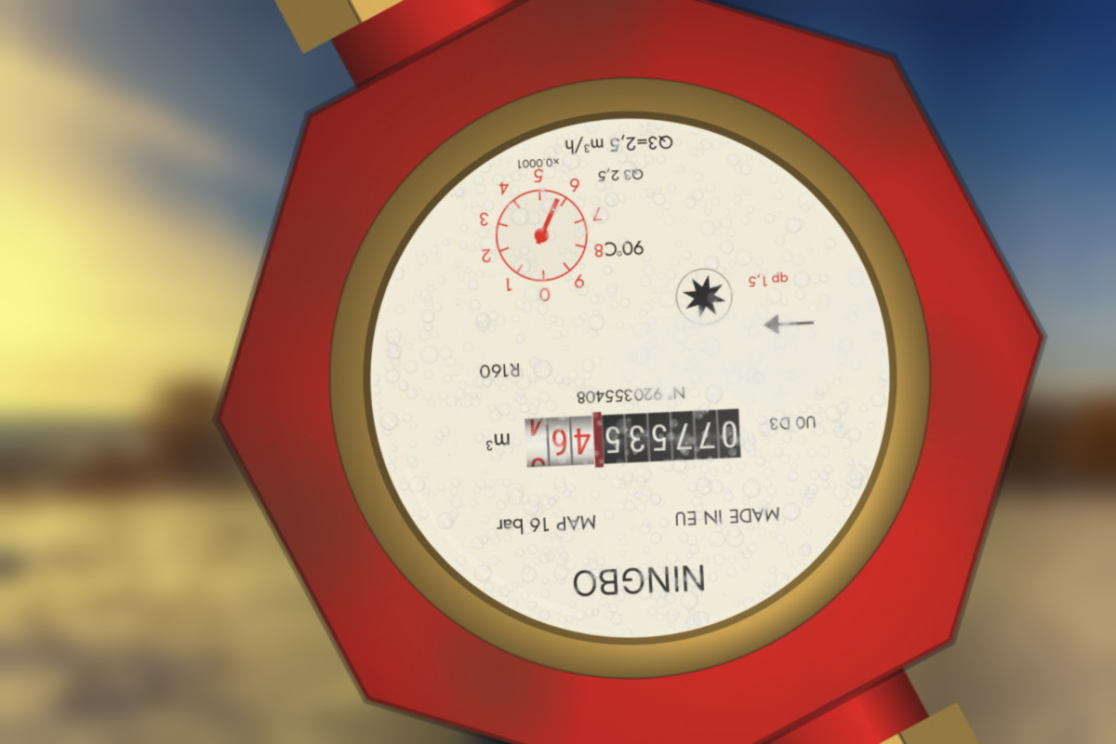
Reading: **77535.4635** m³
